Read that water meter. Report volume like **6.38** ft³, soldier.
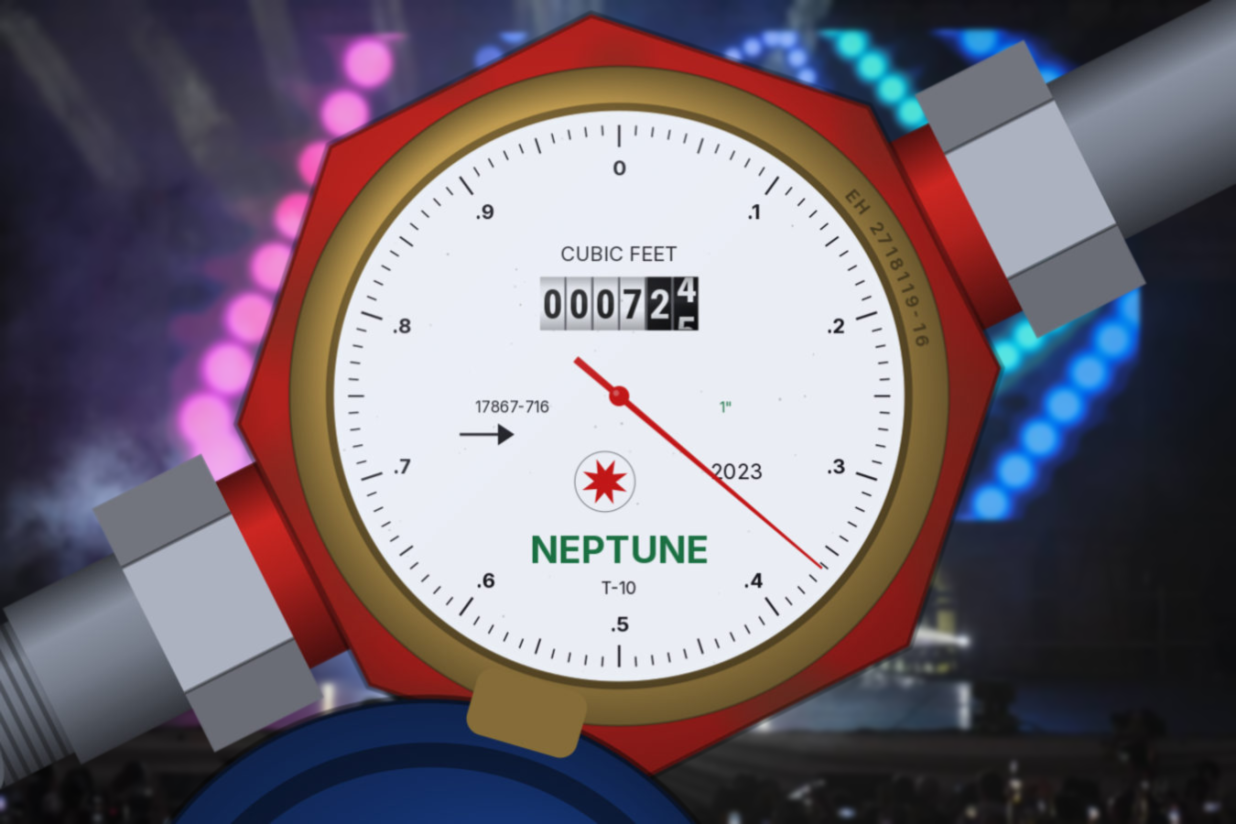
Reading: **724.36** ft³
